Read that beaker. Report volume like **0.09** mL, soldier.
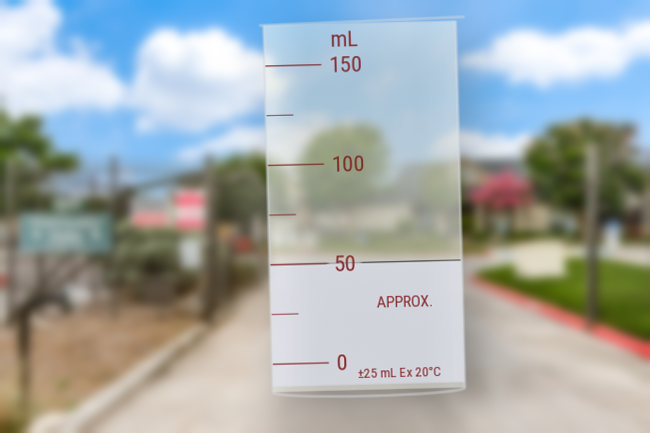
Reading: **50** mL
